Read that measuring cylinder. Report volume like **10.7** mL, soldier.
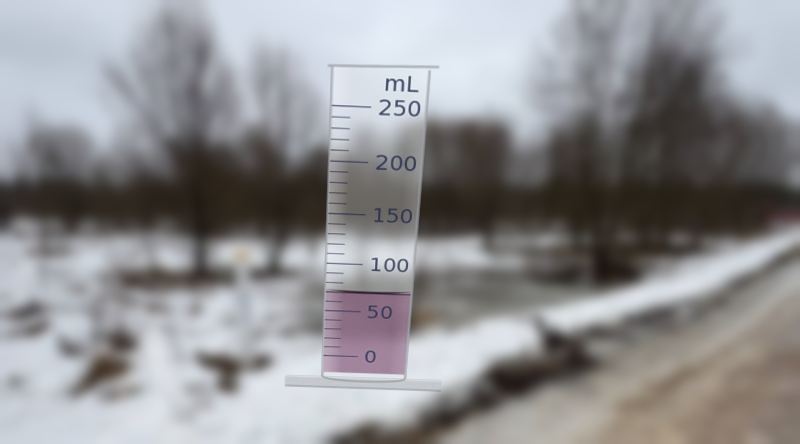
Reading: **70** mL
